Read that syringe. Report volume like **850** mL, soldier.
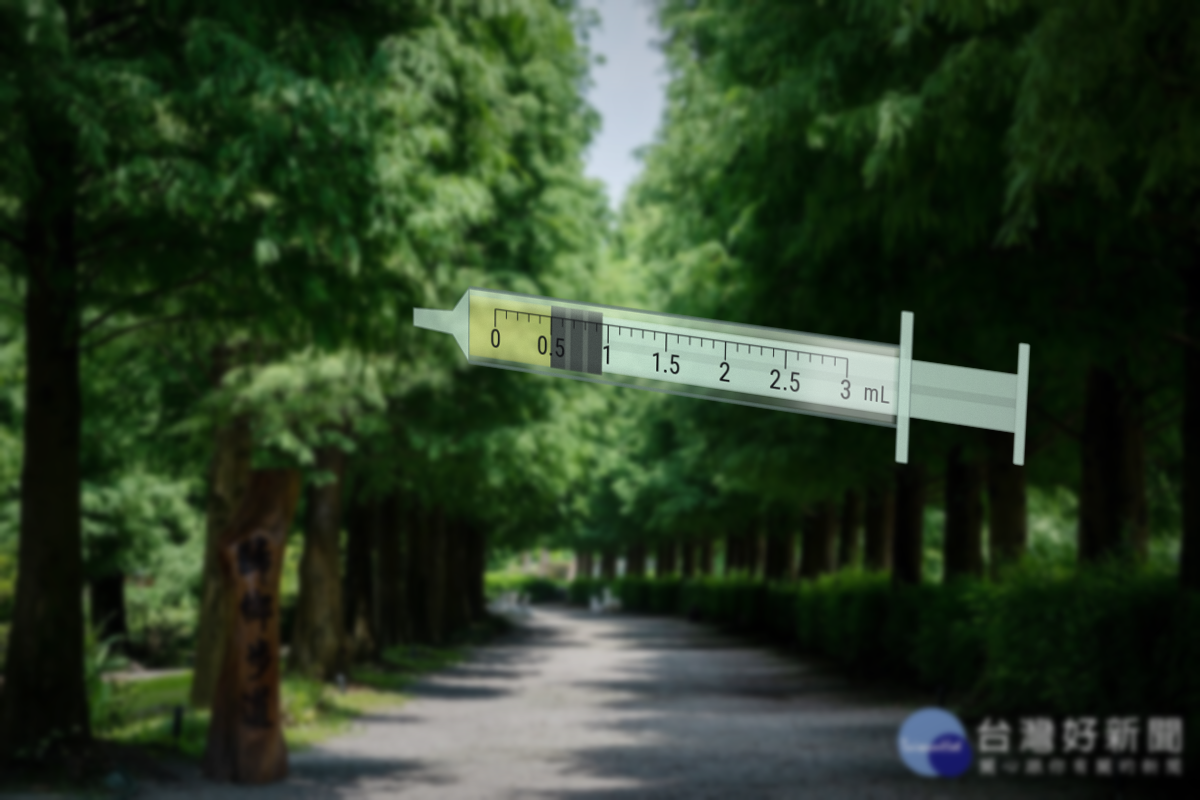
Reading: **0.5** mL
